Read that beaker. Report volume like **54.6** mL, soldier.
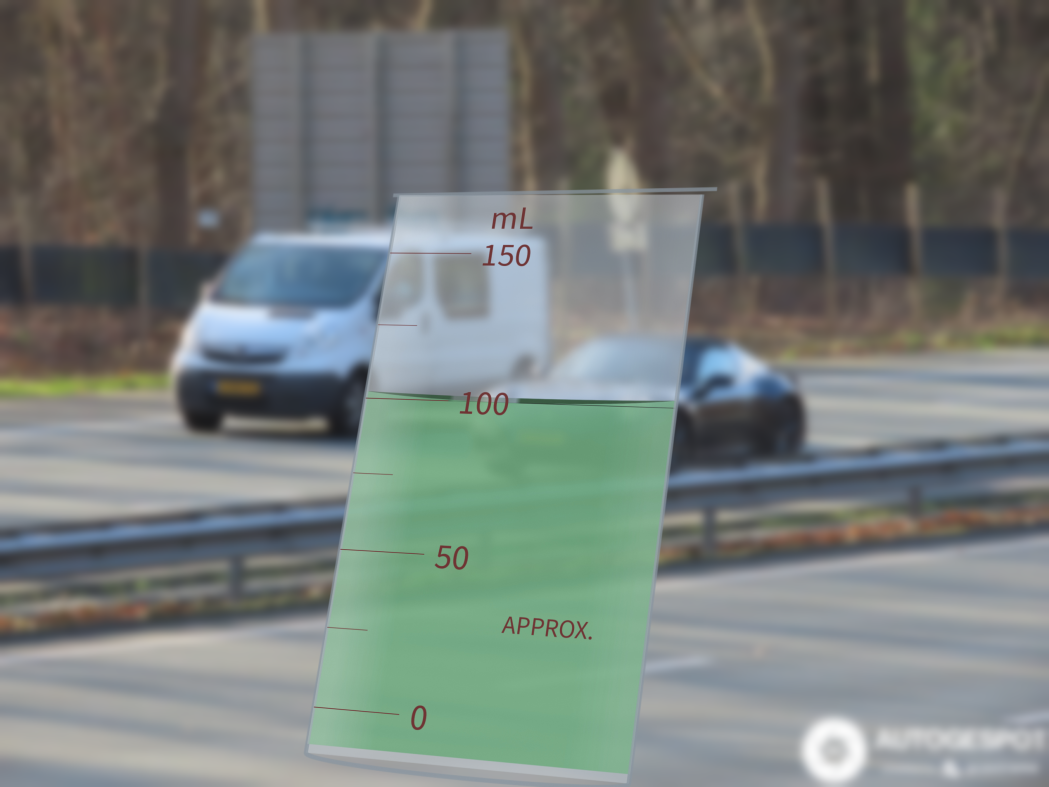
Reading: **100** mL
